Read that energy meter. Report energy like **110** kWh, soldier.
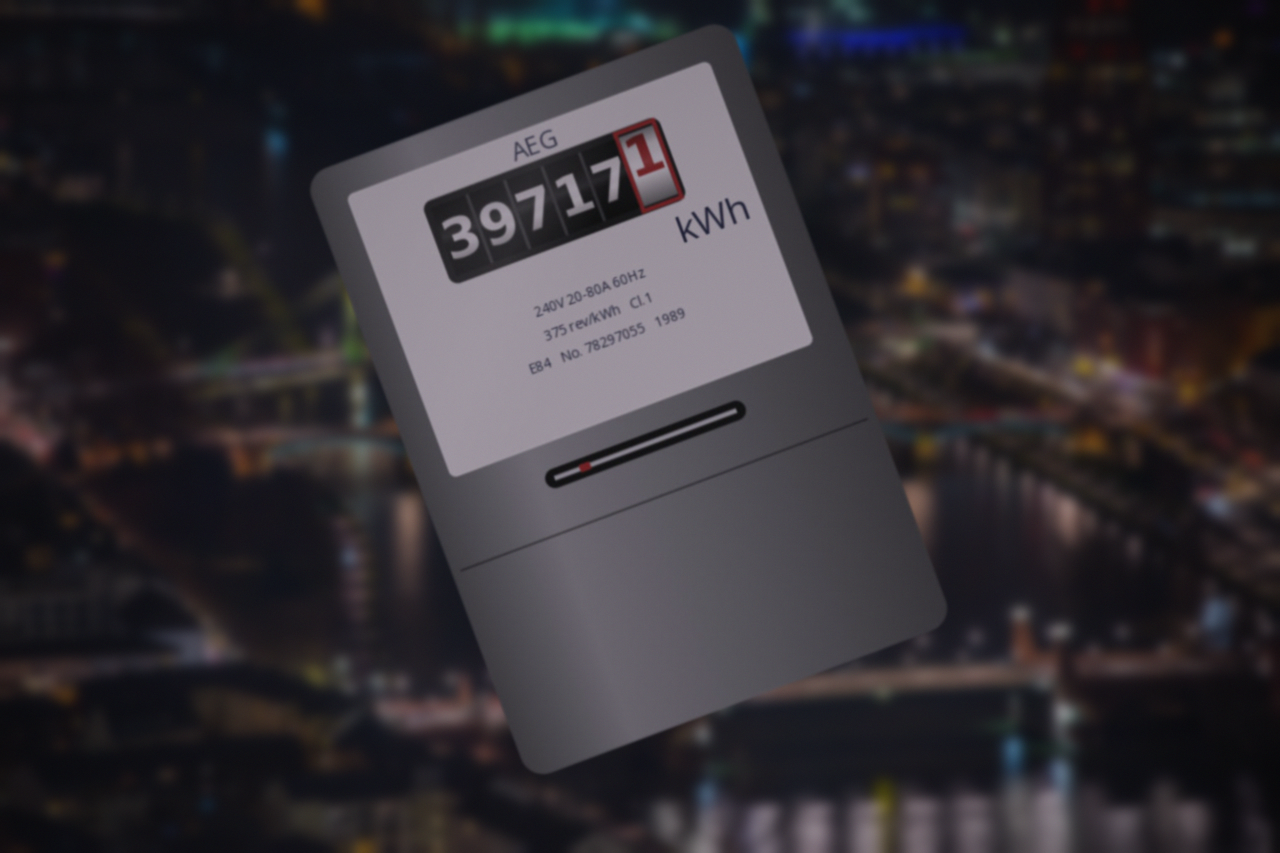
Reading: **39717.1** kWh
